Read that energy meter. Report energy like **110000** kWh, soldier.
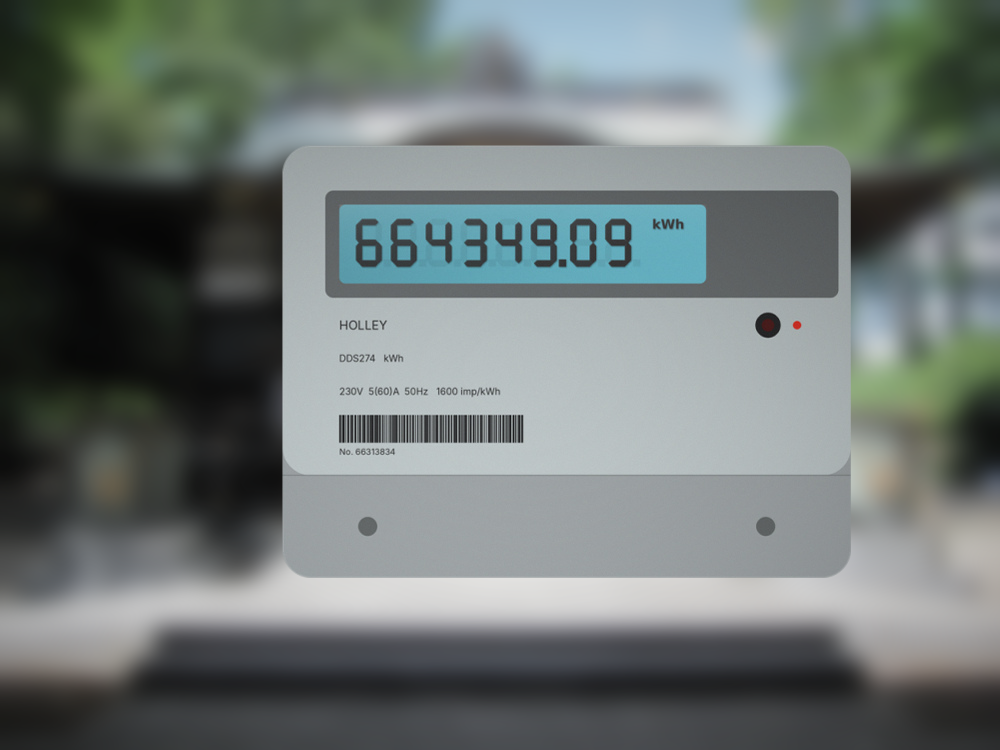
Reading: **664349.09** kWh
